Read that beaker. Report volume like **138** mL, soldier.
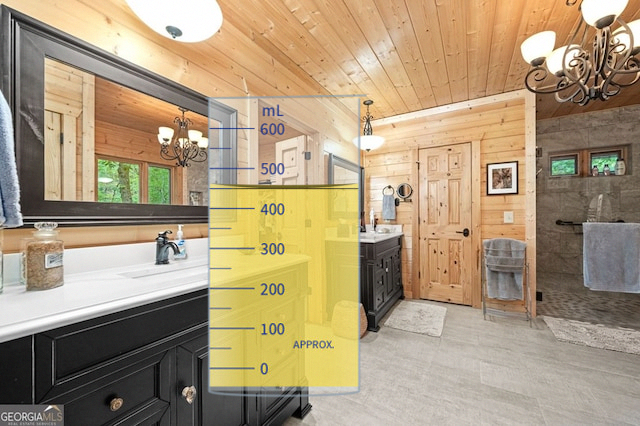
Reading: **450** mL
